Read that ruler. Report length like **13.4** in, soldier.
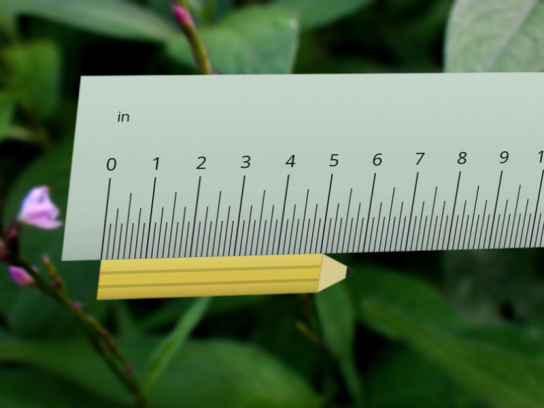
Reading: **5.875** in
